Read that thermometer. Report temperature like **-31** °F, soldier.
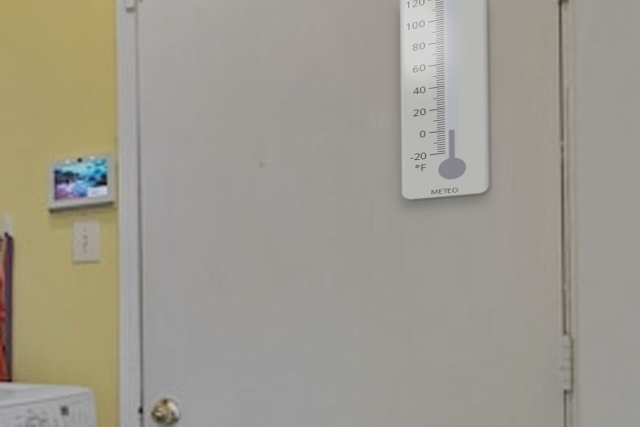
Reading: **0** °F
